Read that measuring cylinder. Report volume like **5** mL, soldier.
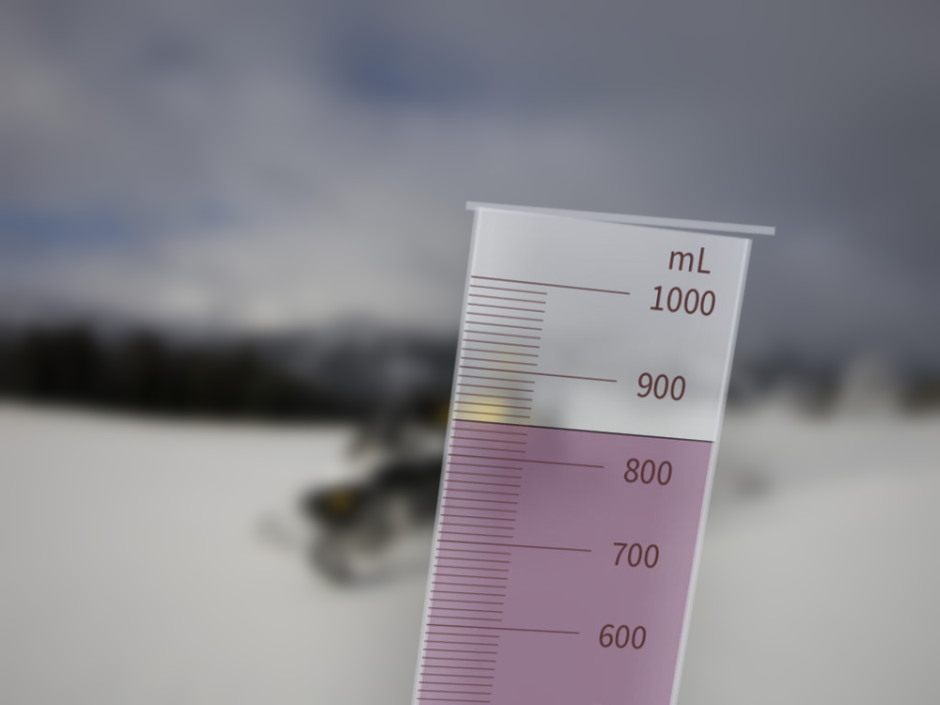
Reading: **840** mL
